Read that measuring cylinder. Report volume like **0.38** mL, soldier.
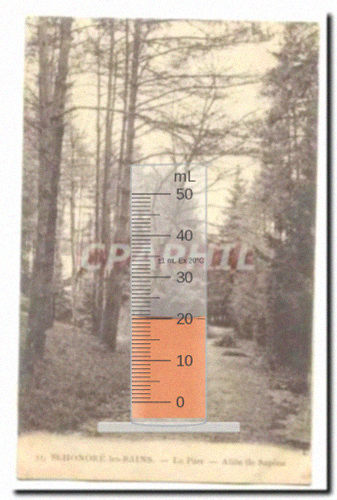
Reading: **20** mL
